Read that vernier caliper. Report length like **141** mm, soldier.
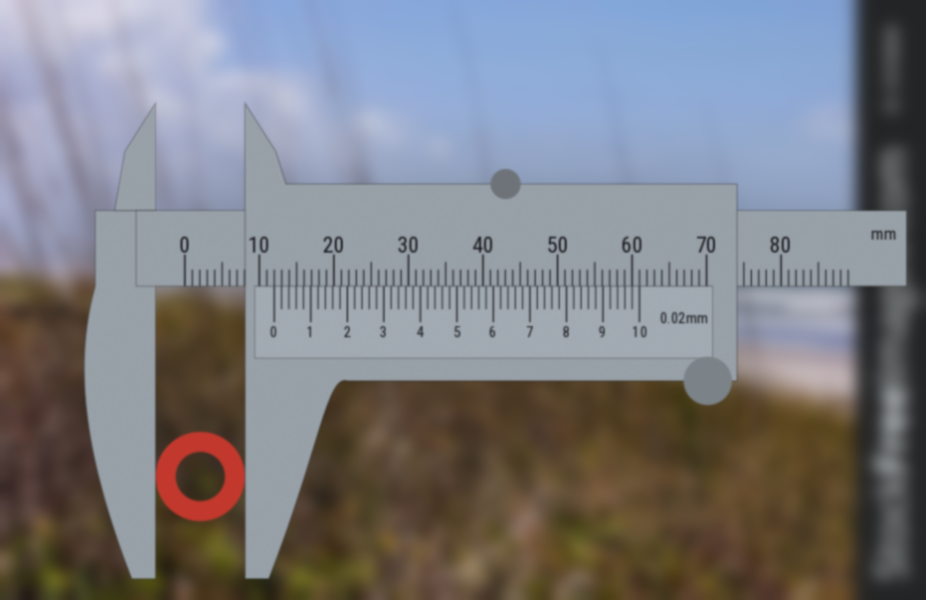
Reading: **12.0** mm
